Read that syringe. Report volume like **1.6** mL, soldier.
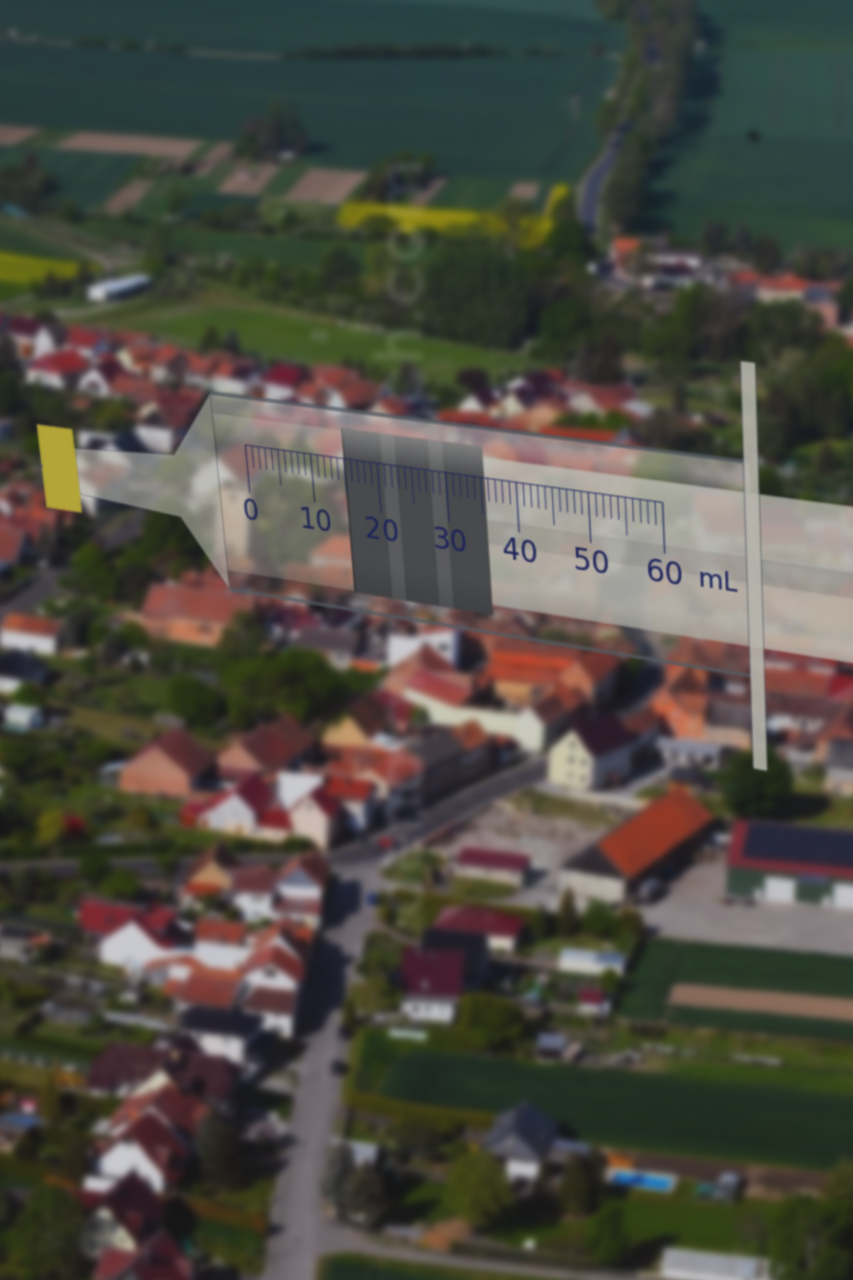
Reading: **15** mL
